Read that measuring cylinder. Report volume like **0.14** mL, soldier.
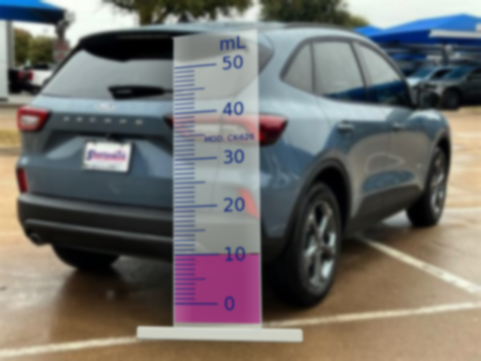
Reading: **10** mL
